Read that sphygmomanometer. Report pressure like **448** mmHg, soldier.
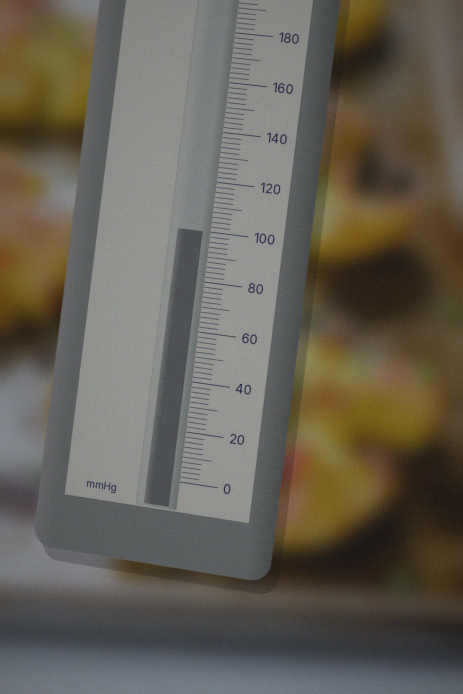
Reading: **100** mmHg
